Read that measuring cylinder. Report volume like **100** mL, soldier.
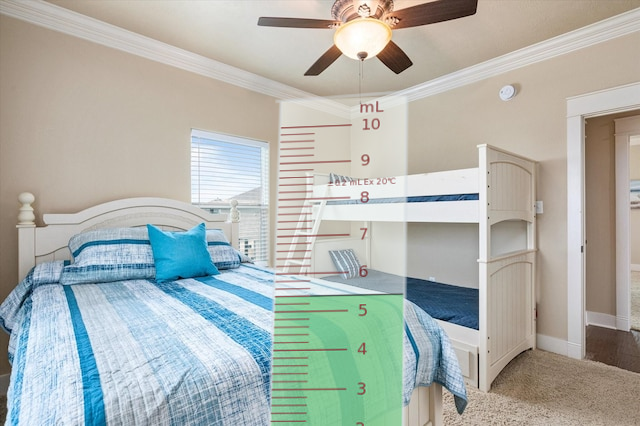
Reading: **5.4** mL
